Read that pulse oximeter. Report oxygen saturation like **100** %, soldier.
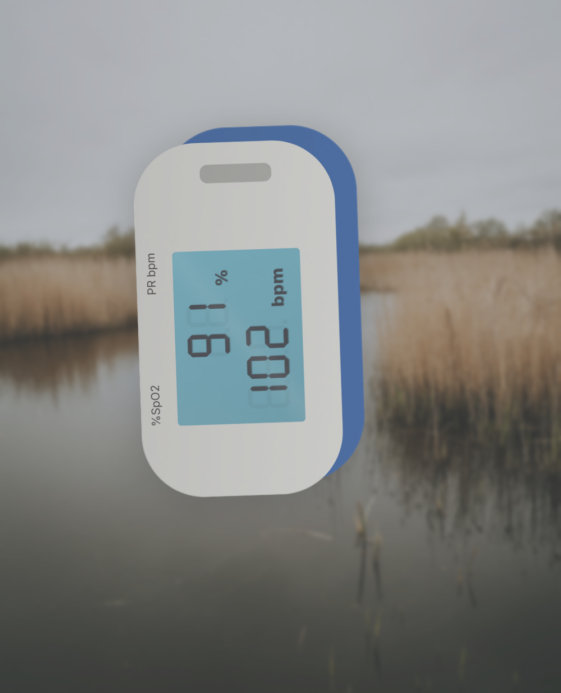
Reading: **91** %
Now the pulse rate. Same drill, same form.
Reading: **102** bpm
